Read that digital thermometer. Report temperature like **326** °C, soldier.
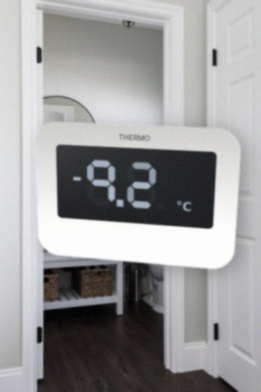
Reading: **-9.2** °C
